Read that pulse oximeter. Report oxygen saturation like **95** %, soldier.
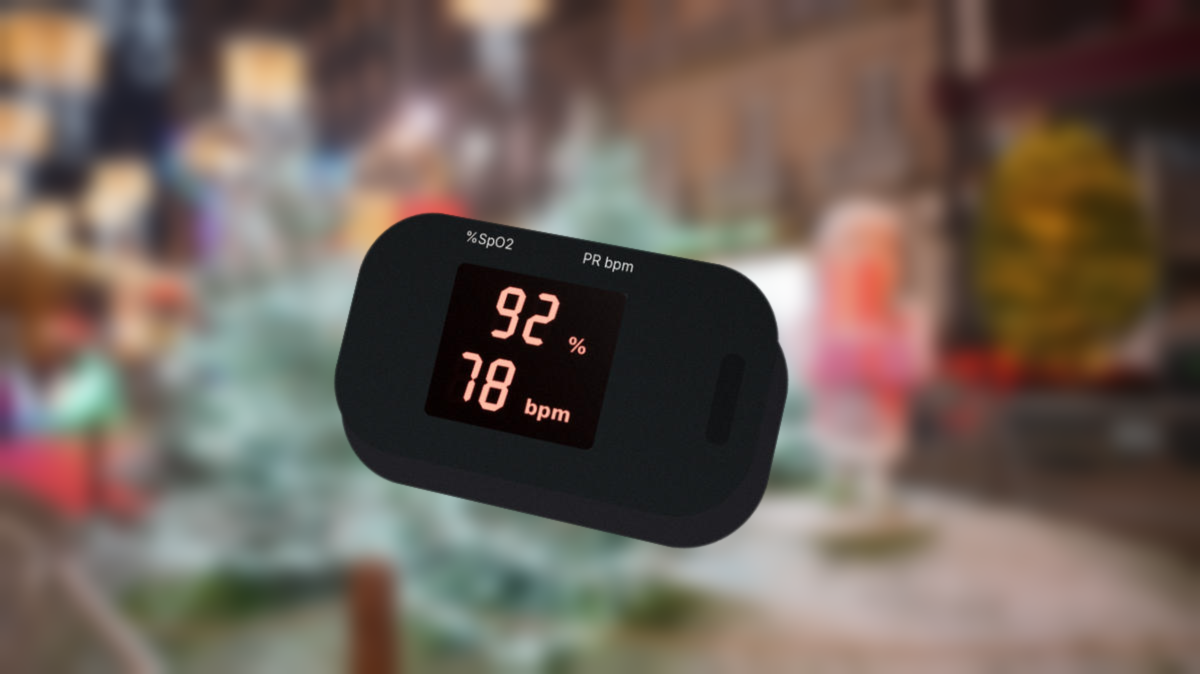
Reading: **92** %
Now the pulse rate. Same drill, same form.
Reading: **78** bpm
